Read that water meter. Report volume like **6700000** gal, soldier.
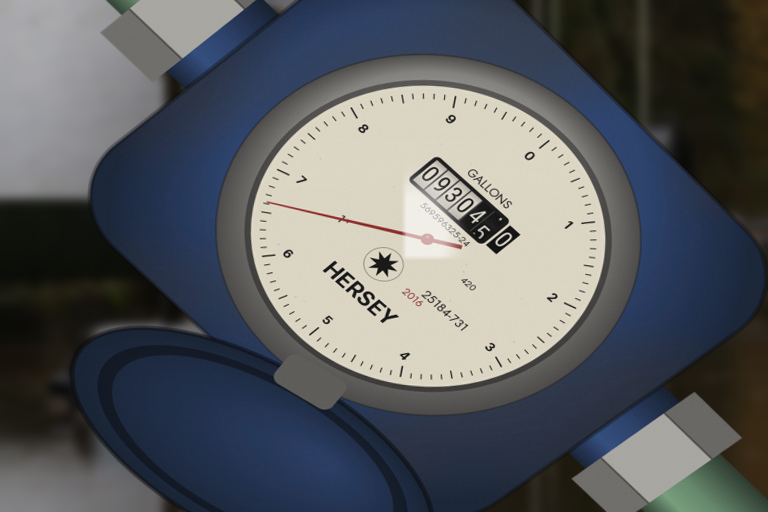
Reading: **930446.6** gal
